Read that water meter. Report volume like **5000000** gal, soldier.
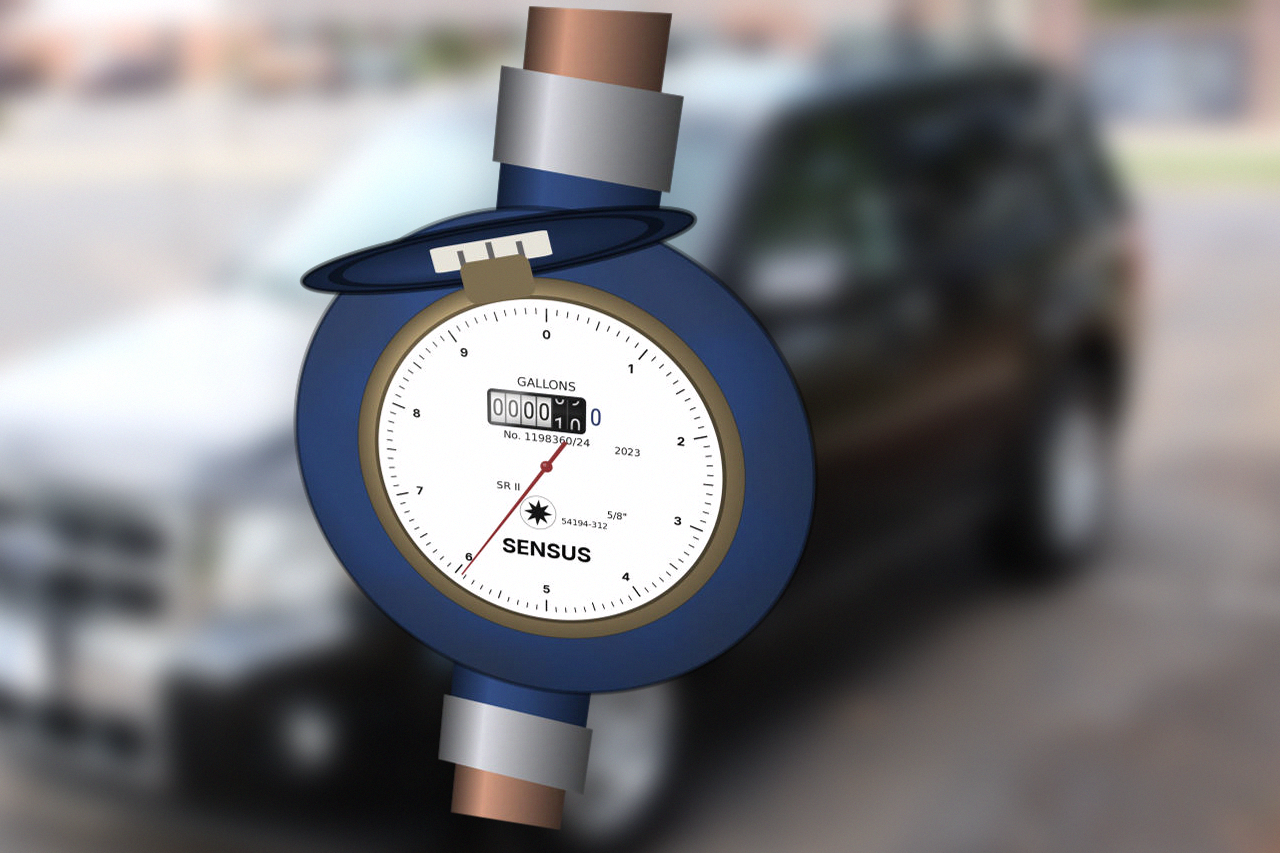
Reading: **95.9** gal
